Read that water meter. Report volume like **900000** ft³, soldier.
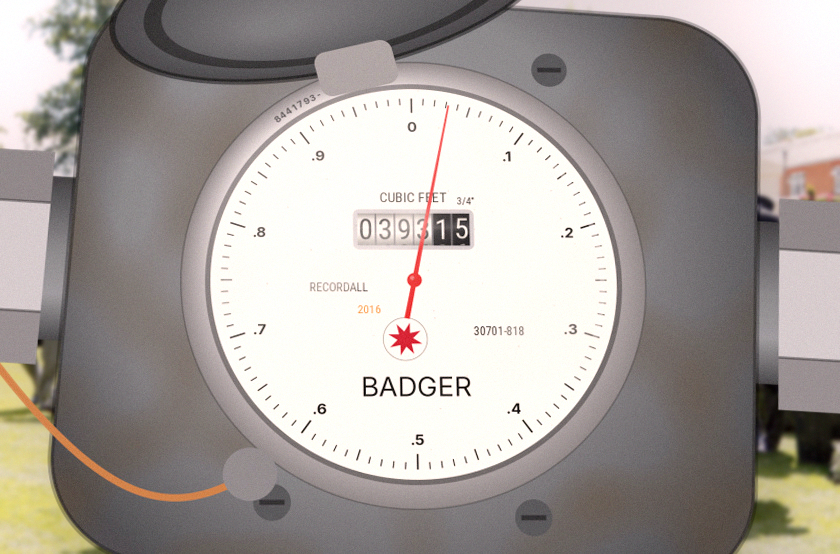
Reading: **39315.03** ft³
